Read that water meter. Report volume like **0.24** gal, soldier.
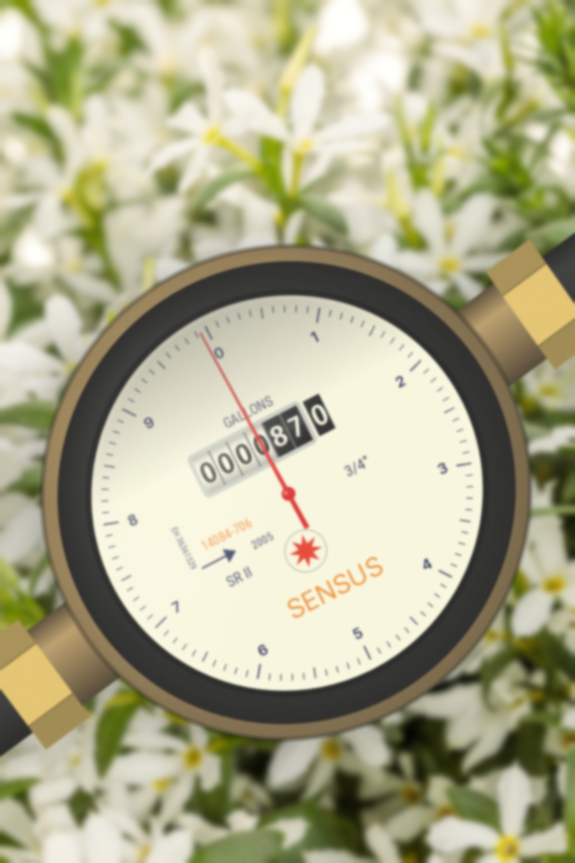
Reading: **869.9** gal
